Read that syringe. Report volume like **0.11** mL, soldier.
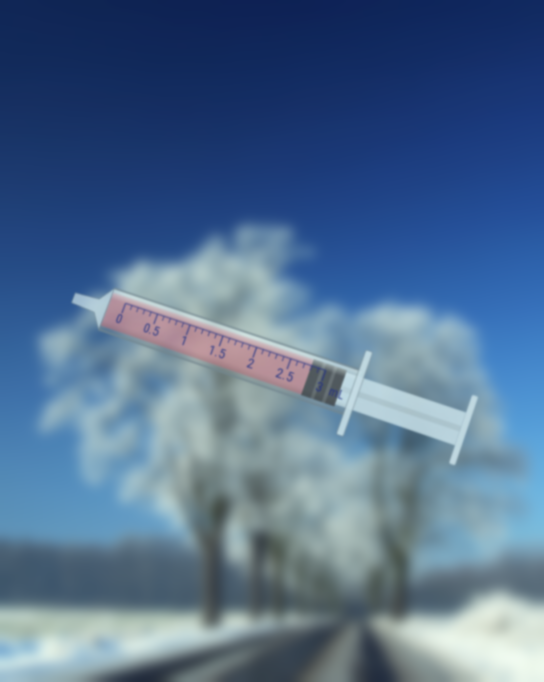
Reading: **2.8** mL
